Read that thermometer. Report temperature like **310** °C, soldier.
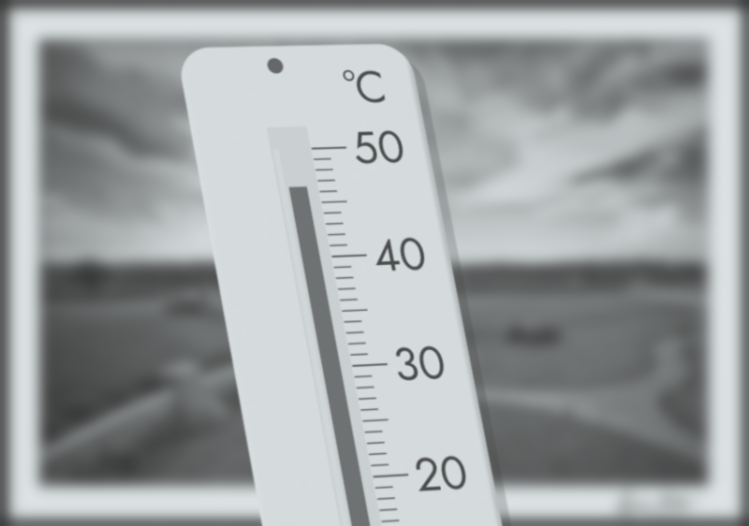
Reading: **46.5** °C
